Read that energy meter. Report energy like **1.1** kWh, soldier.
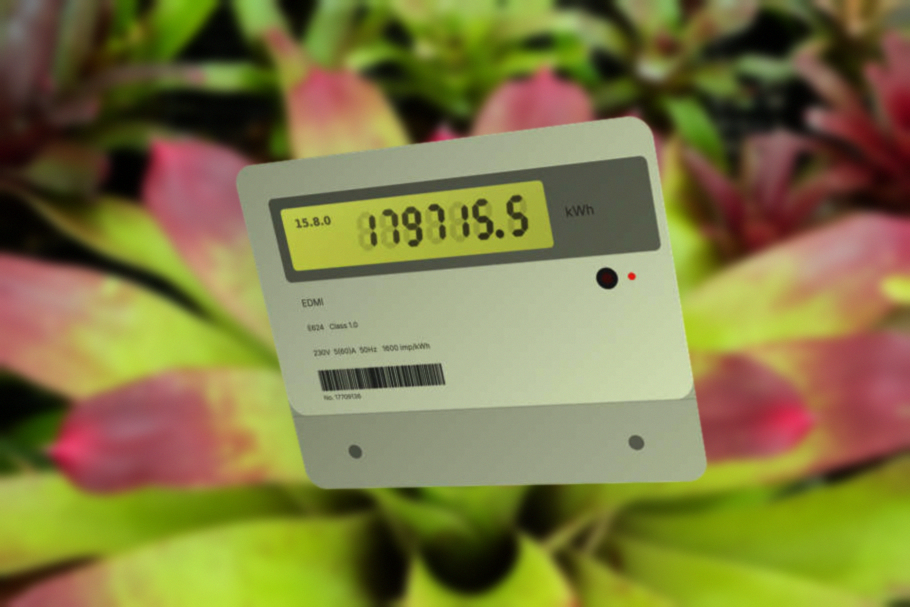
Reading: **179715.5** kWh
